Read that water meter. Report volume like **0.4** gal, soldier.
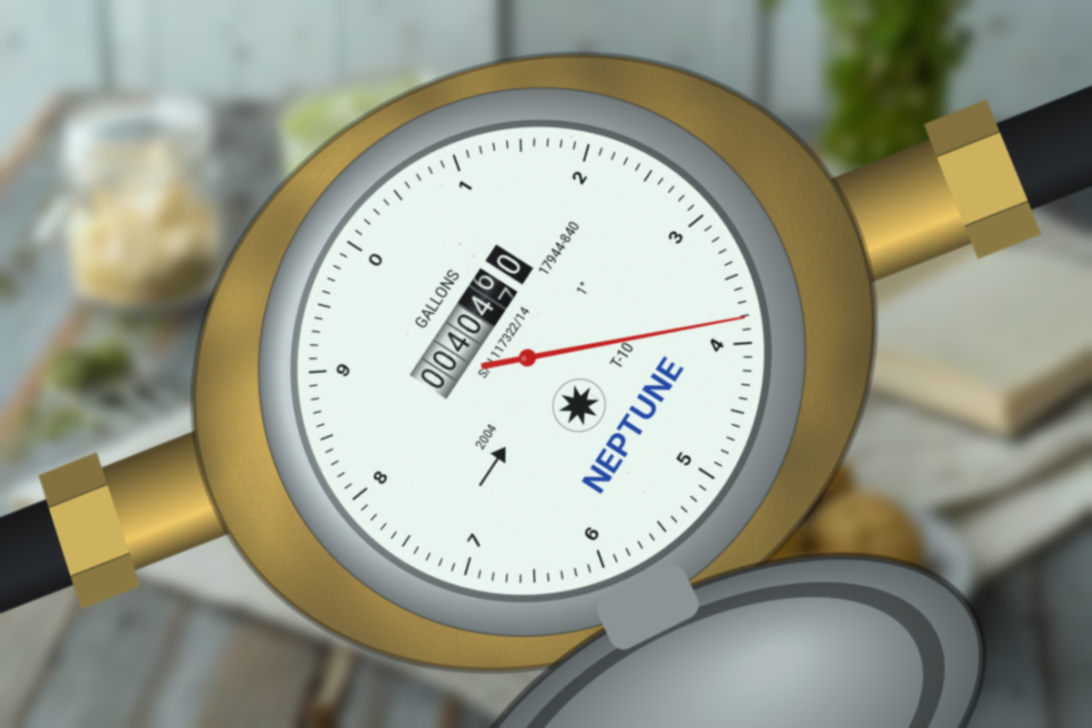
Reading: **40463.8** gal
